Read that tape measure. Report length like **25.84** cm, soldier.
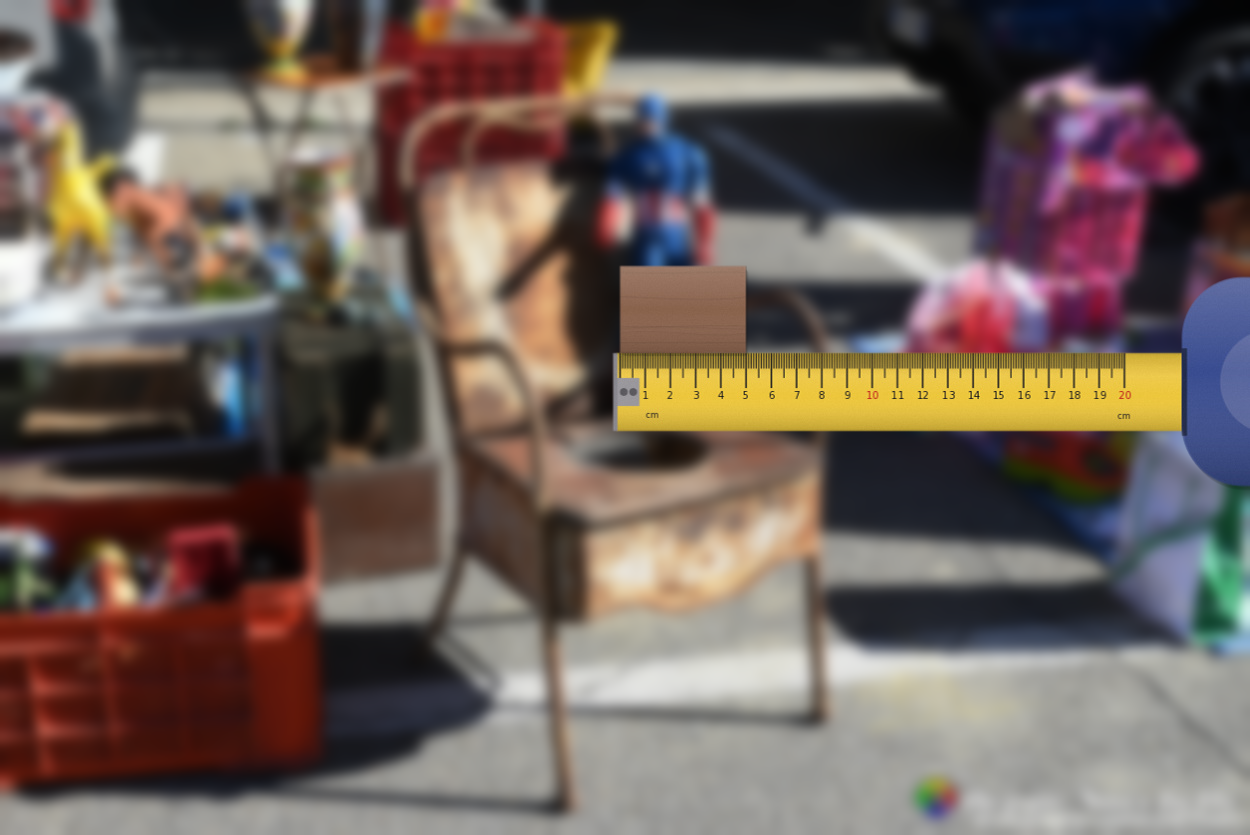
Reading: **5** cm
